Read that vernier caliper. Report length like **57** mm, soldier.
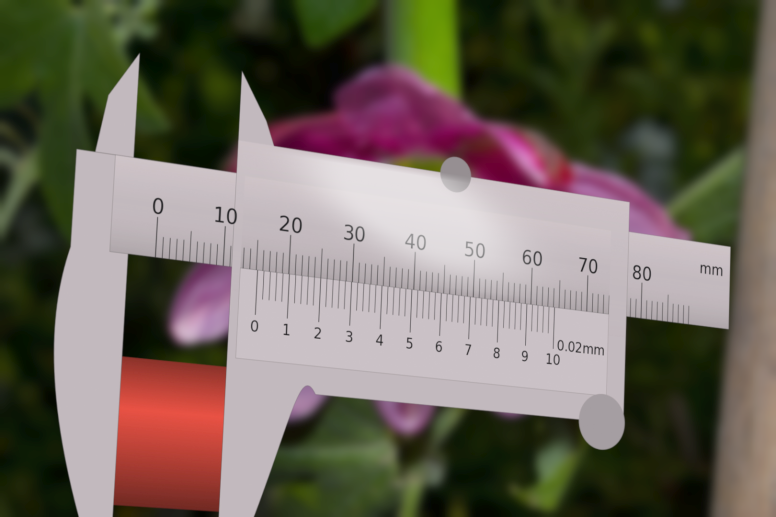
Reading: **15.2** mm
